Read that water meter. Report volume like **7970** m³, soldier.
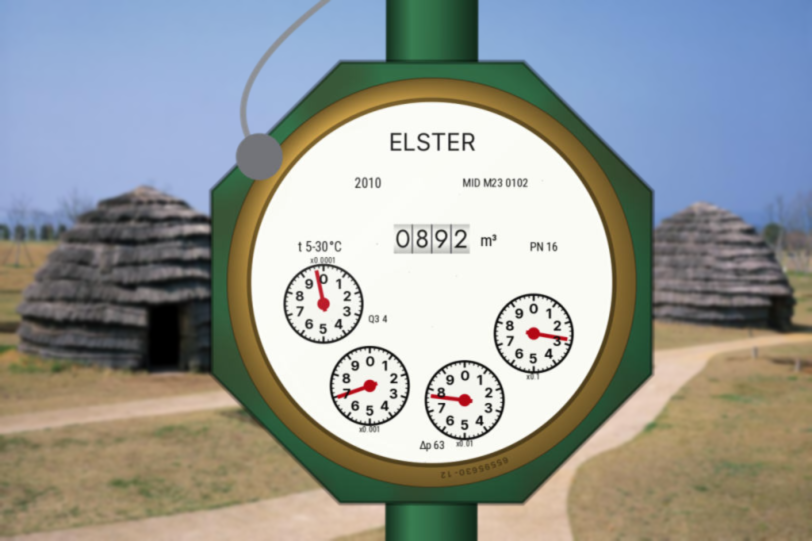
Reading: **892.2769** m³
